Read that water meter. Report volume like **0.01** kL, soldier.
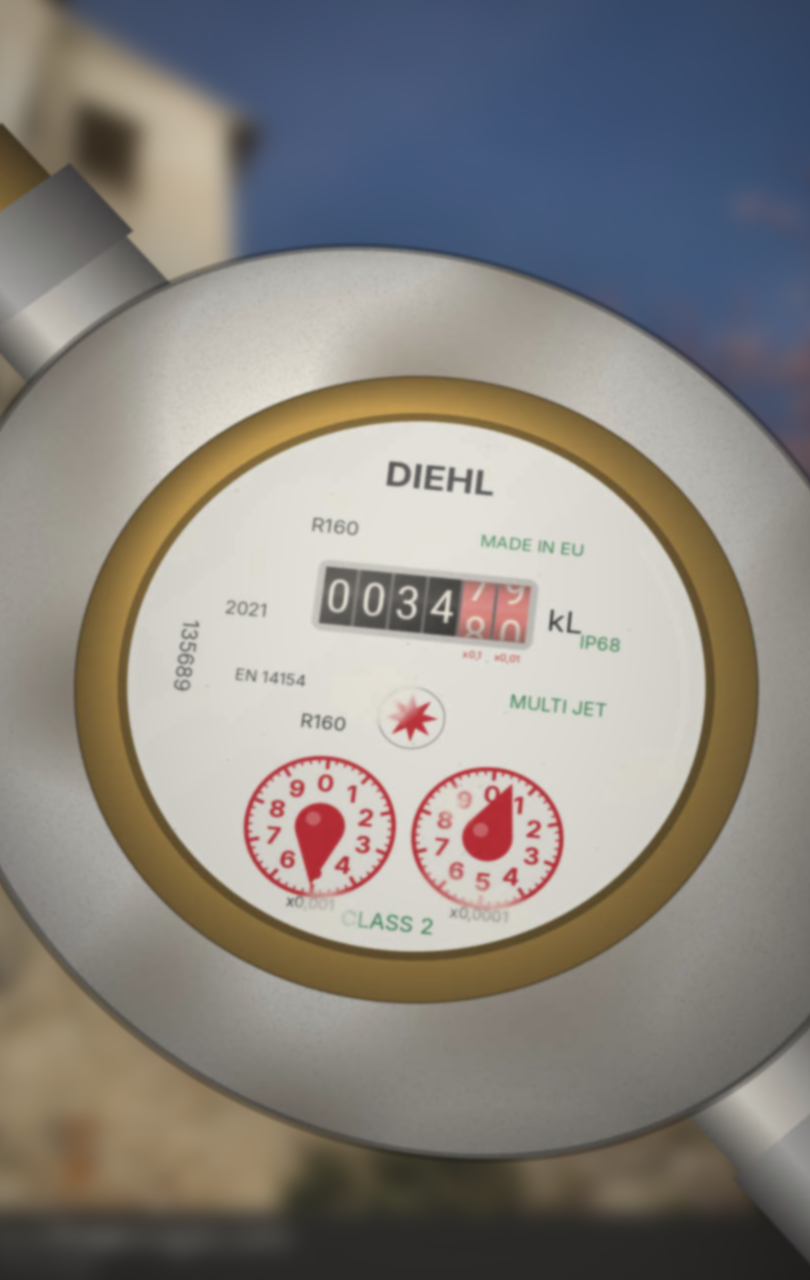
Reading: **34.7950** kL
